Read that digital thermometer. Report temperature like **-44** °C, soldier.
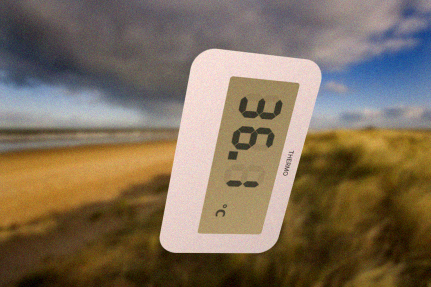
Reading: **36.1** °C
